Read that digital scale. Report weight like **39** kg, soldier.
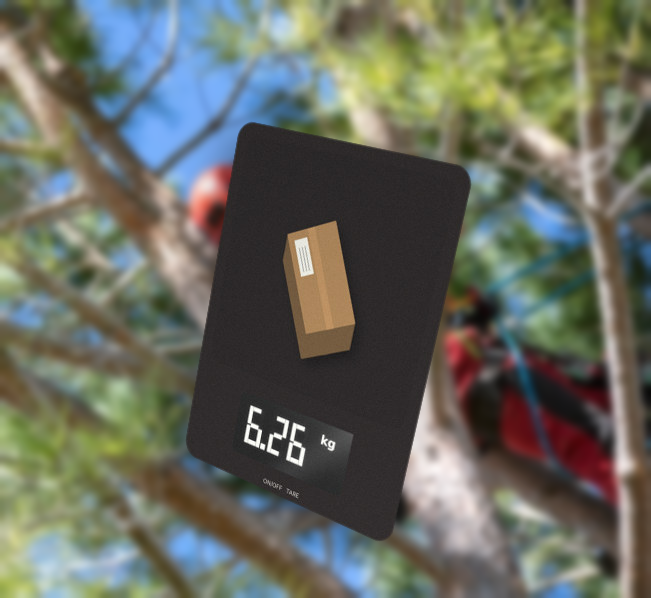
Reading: **6.26** kg
